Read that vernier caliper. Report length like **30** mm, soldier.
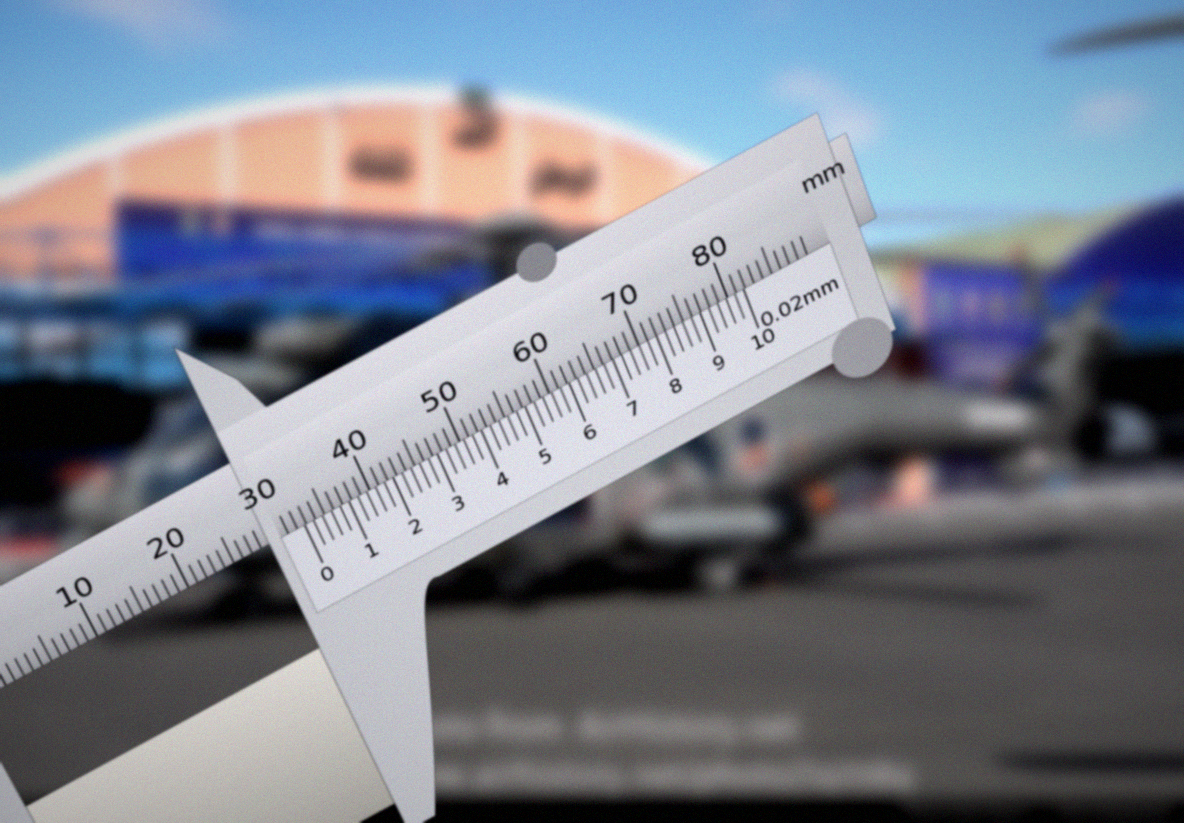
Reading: **32.8** mm
